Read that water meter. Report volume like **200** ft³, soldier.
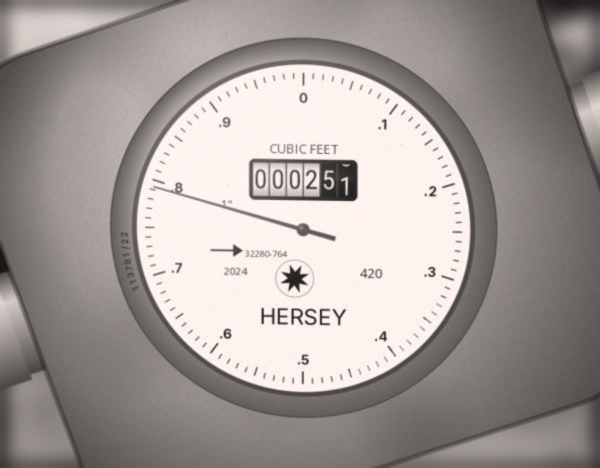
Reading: **250.79** ft³
